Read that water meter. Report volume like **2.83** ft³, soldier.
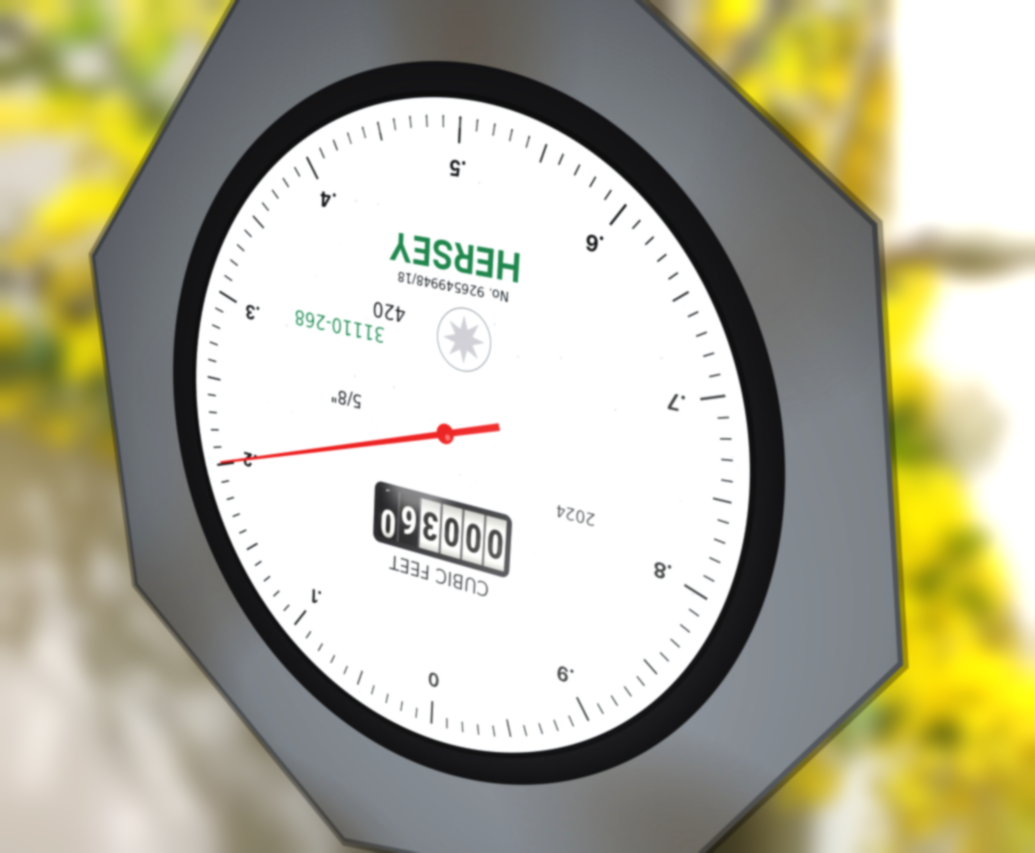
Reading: **360.20** ft³
